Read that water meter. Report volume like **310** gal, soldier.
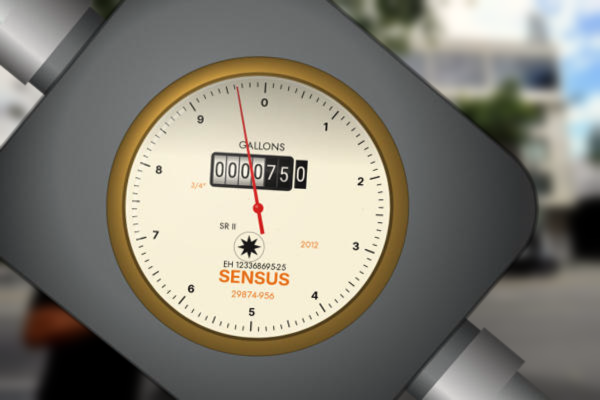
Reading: **749.6** gal
